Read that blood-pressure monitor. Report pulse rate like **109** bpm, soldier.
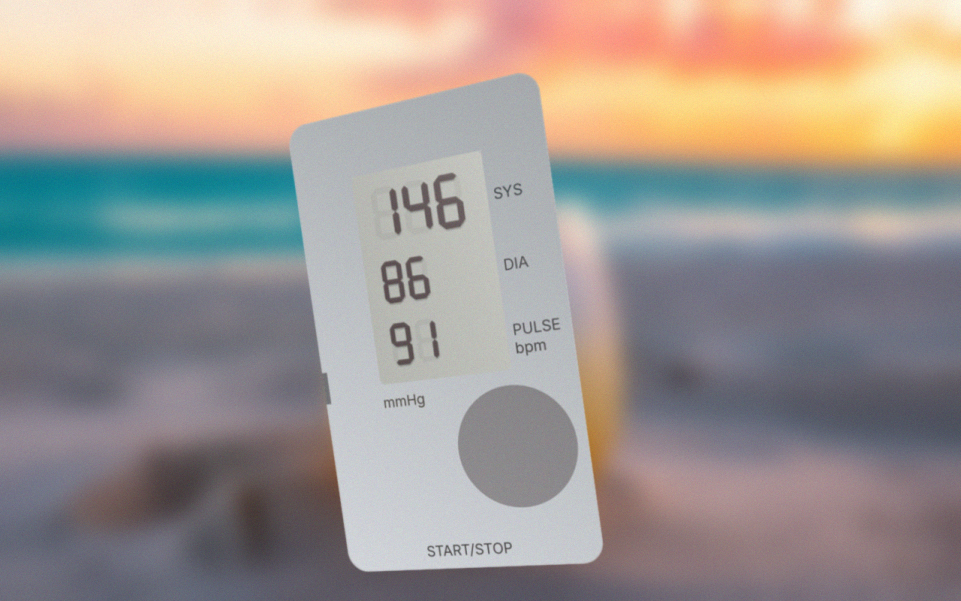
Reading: **91** bpm
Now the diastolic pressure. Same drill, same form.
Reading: **86** mmHg
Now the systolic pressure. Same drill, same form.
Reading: **146** mmHg
